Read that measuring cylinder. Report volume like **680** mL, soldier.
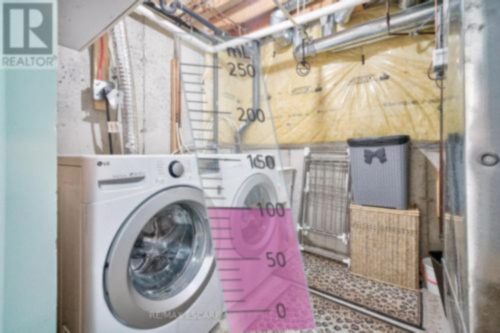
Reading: **100** mL
